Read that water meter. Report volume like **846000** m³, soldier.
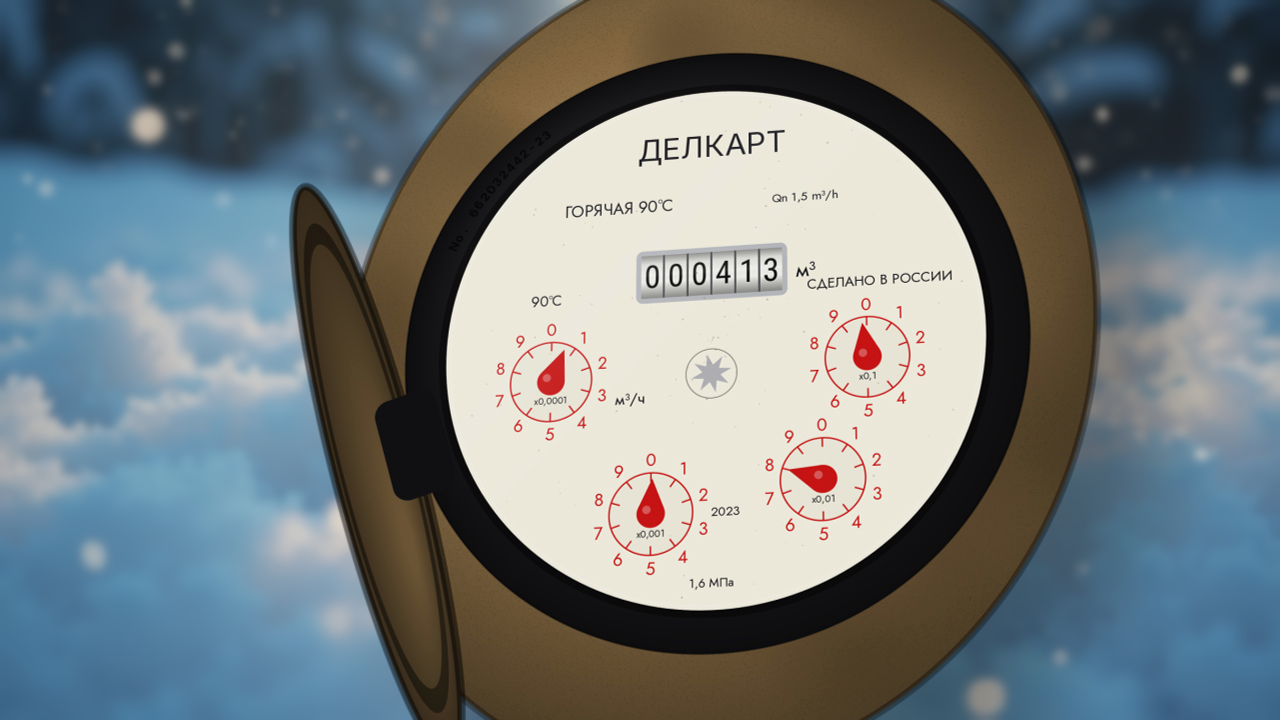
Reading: **412.9800** m³
